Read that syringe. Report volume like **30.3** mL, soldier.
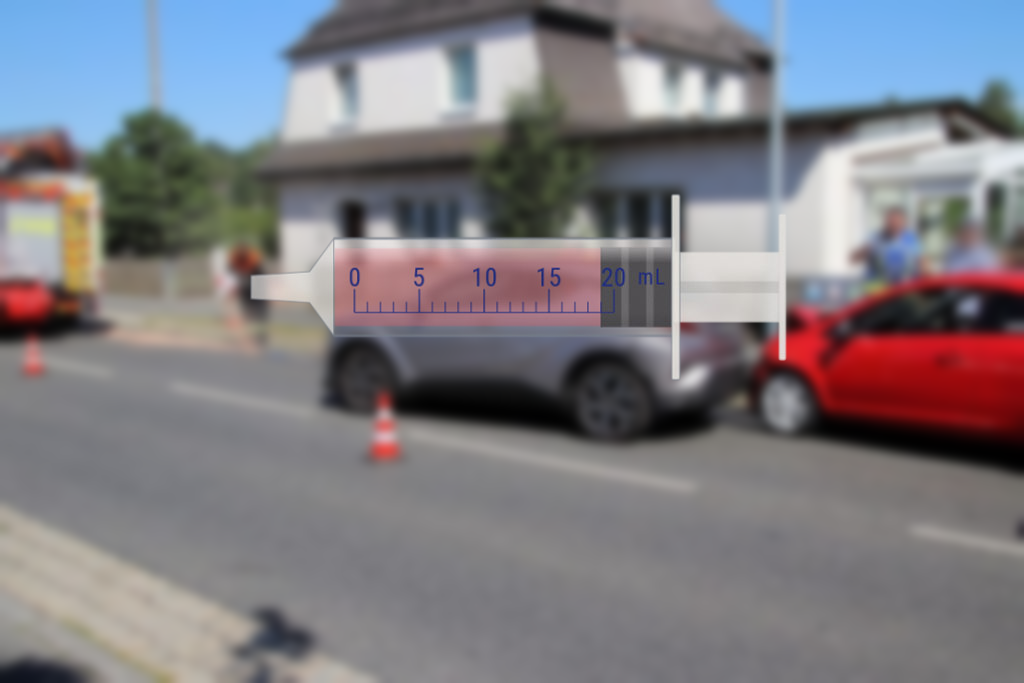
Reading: **19** mL
